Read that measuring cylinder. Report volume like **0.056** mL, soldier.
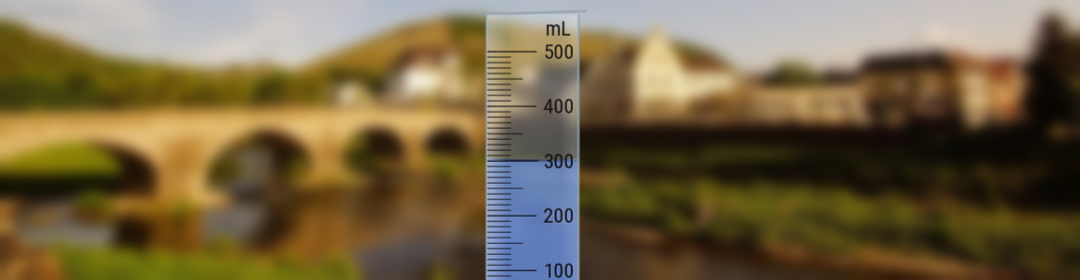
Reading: **300** mL
